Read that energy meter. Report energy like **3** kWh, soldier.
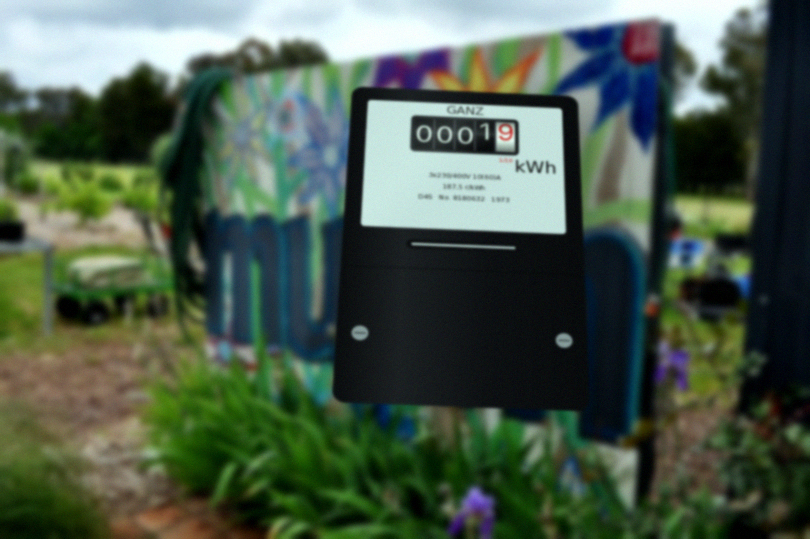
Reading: **1.9** kWh
